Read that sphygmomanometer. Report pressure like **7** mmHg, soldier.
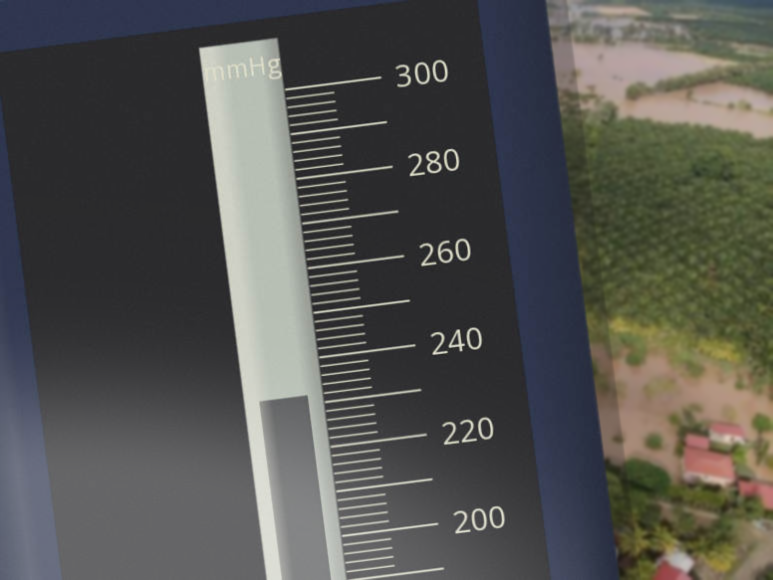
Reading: **232** mmHg
